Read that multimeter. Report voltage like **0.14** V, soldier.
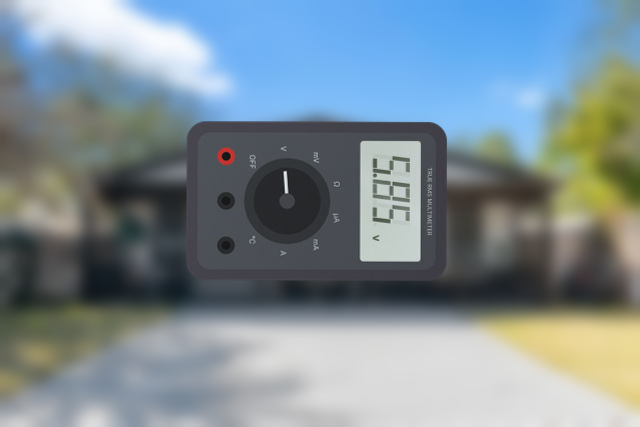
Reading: **5.85** V
